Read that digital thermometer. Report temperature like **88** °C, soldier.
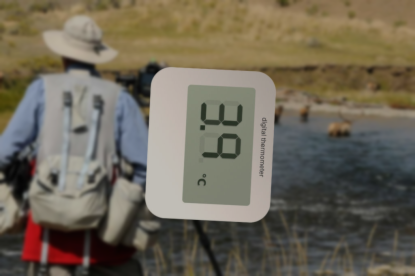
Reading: **3.9** °C
